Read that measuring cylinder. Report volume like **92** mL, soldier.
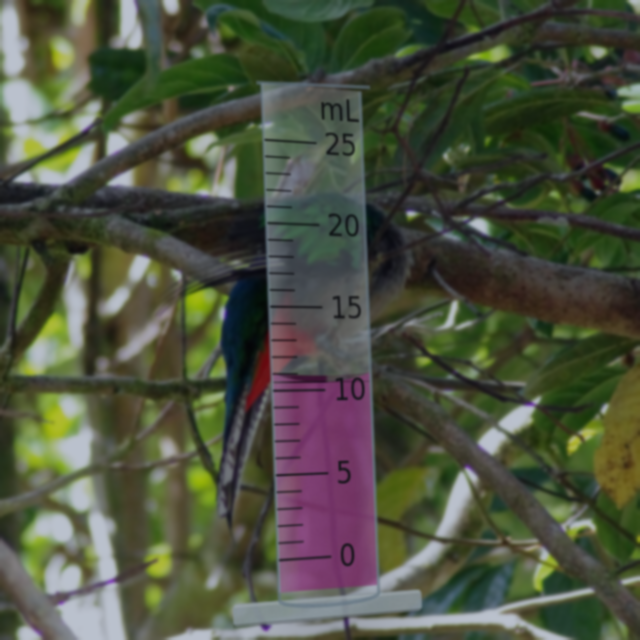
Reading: **10.5** mL
